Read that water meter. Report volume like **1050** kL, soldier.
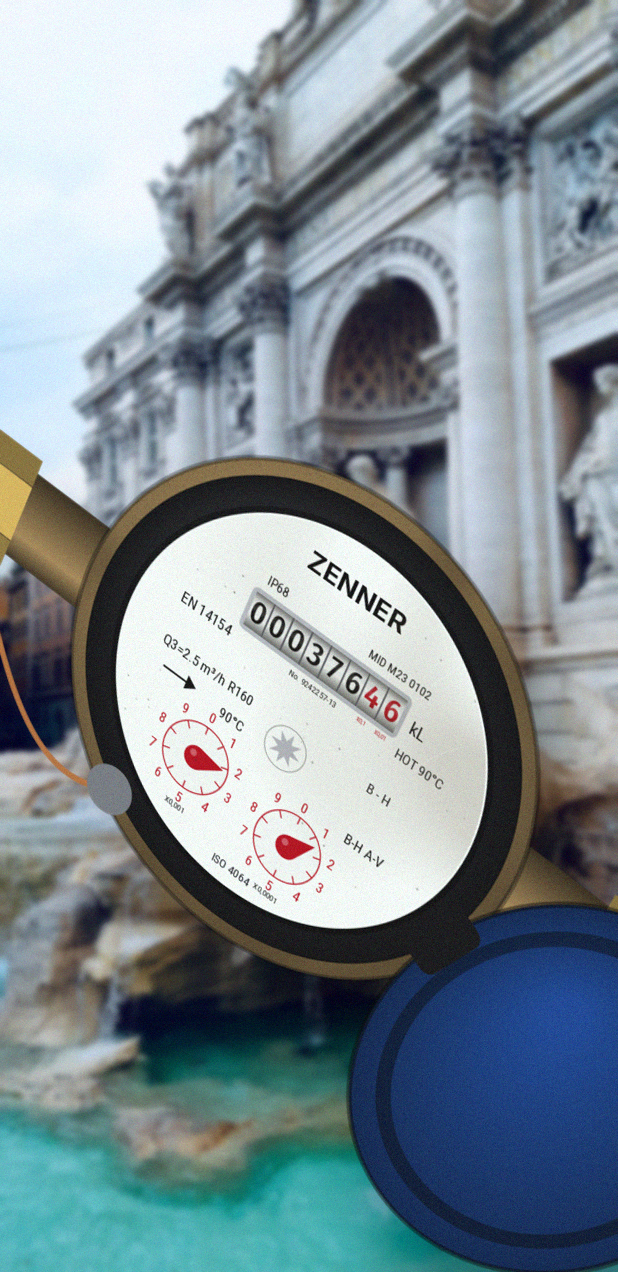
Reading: **376.4621** kL
